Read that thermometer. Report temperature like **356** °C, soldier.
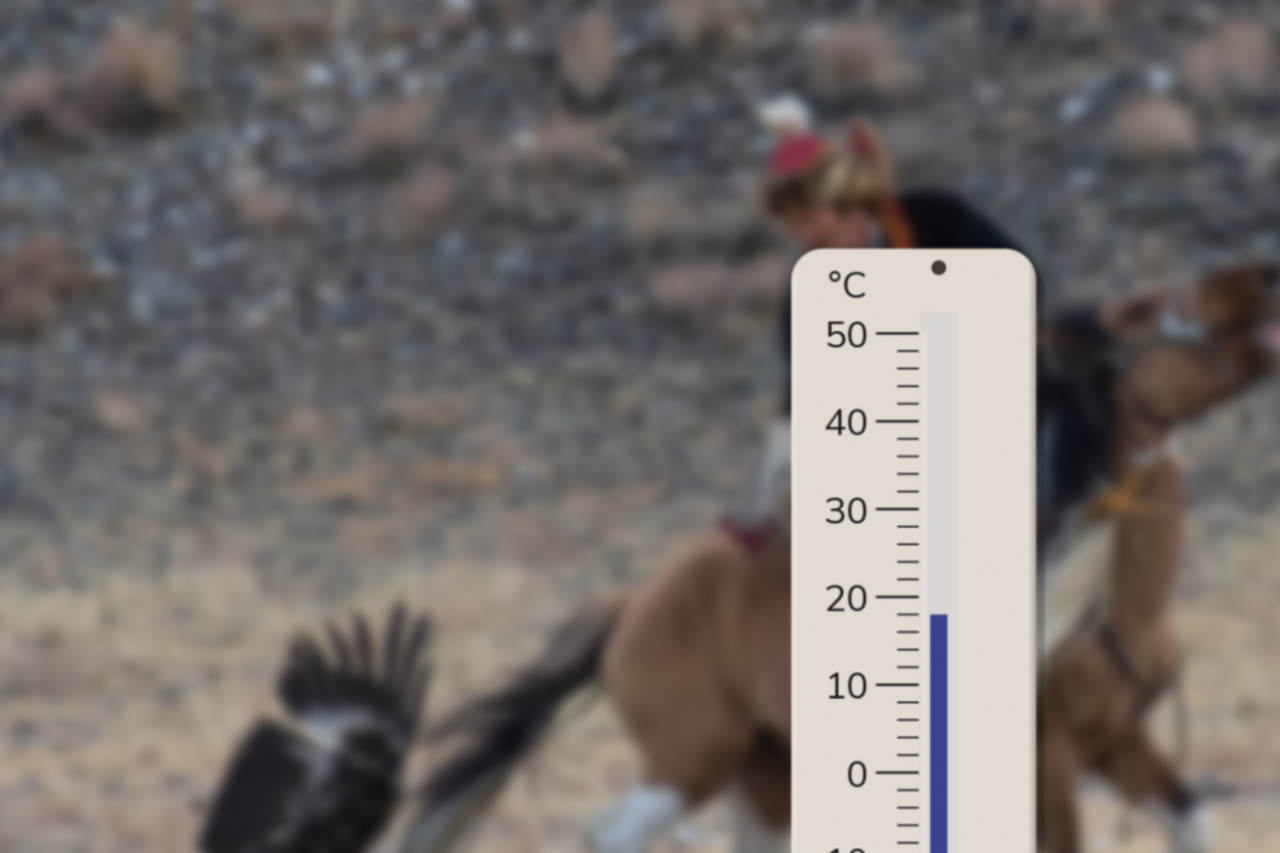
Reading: **18** °C
